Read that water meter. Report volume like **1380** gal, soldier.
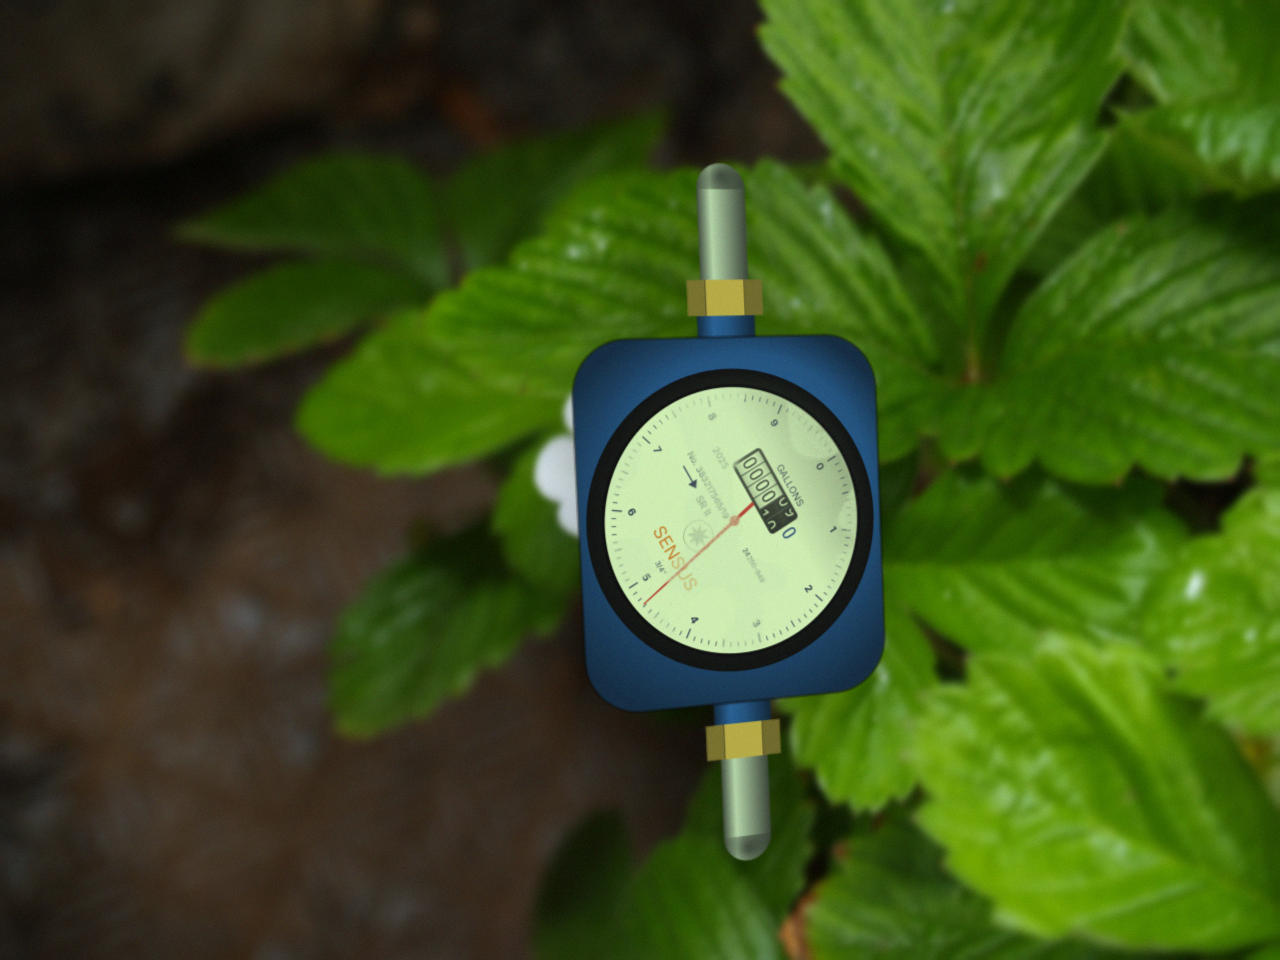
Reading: **94.7** gal
